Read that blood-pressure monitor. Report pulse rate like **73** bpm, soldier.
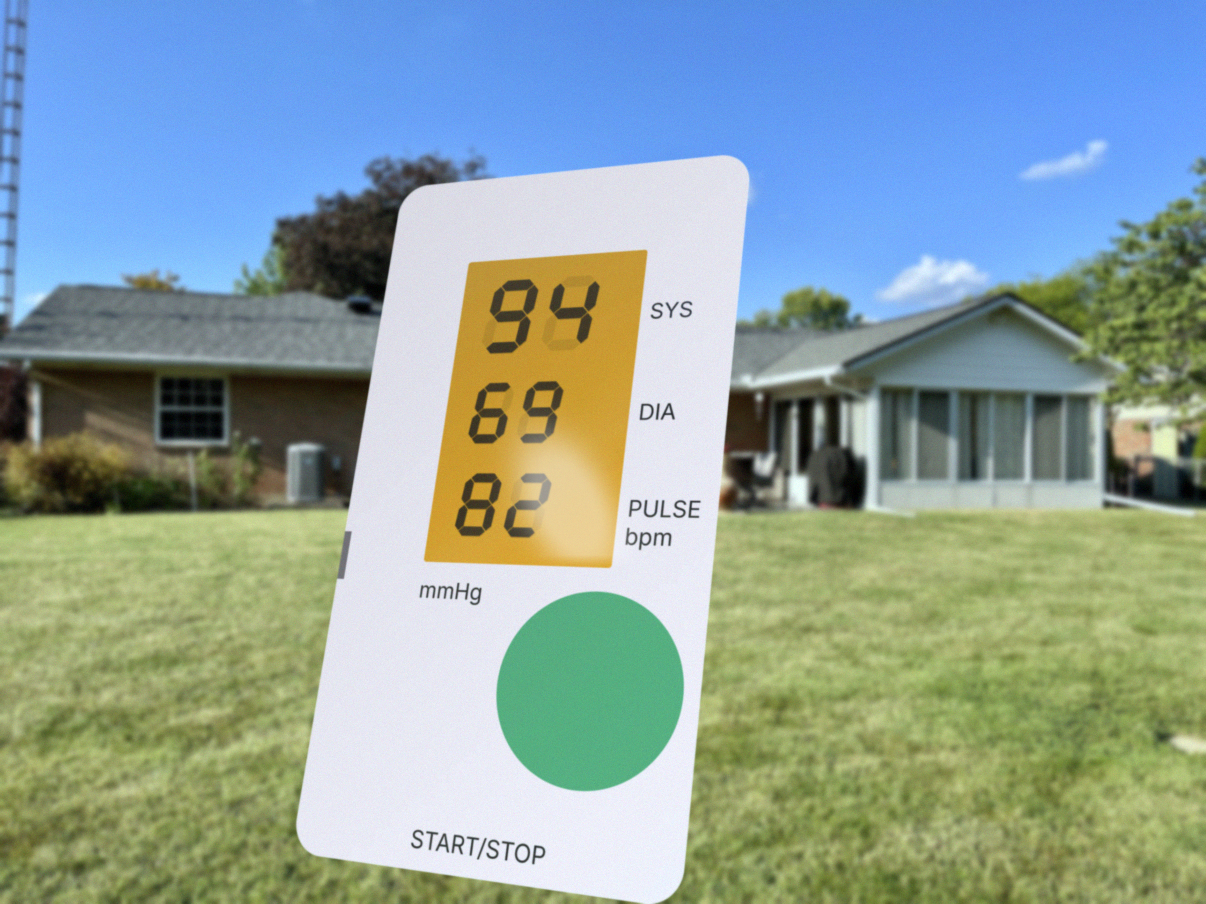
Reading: **82** bpm
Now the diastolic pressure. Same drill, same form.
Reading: **69** mmHg
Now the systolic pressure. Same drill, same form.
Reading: **94** mmHg
